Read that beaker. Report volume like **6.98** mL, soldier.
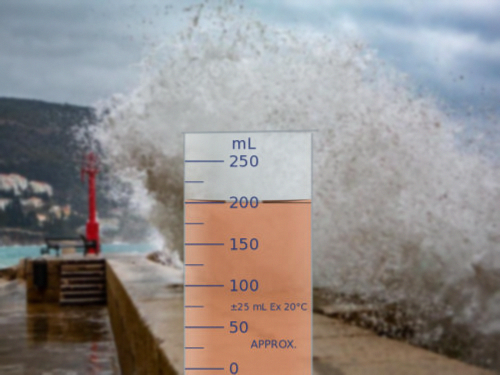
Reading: **200** mL
